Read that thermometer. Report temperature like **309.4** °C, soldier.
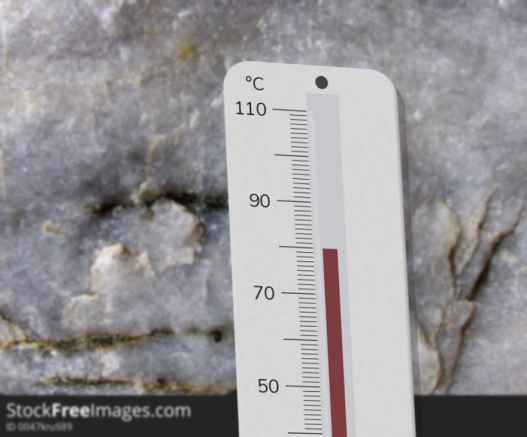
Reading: **80** °C
